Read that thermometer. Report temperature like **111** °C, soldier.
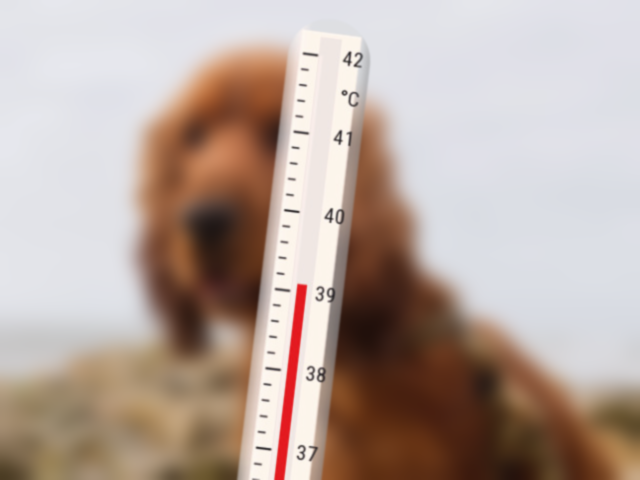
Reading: **39.1** °C
